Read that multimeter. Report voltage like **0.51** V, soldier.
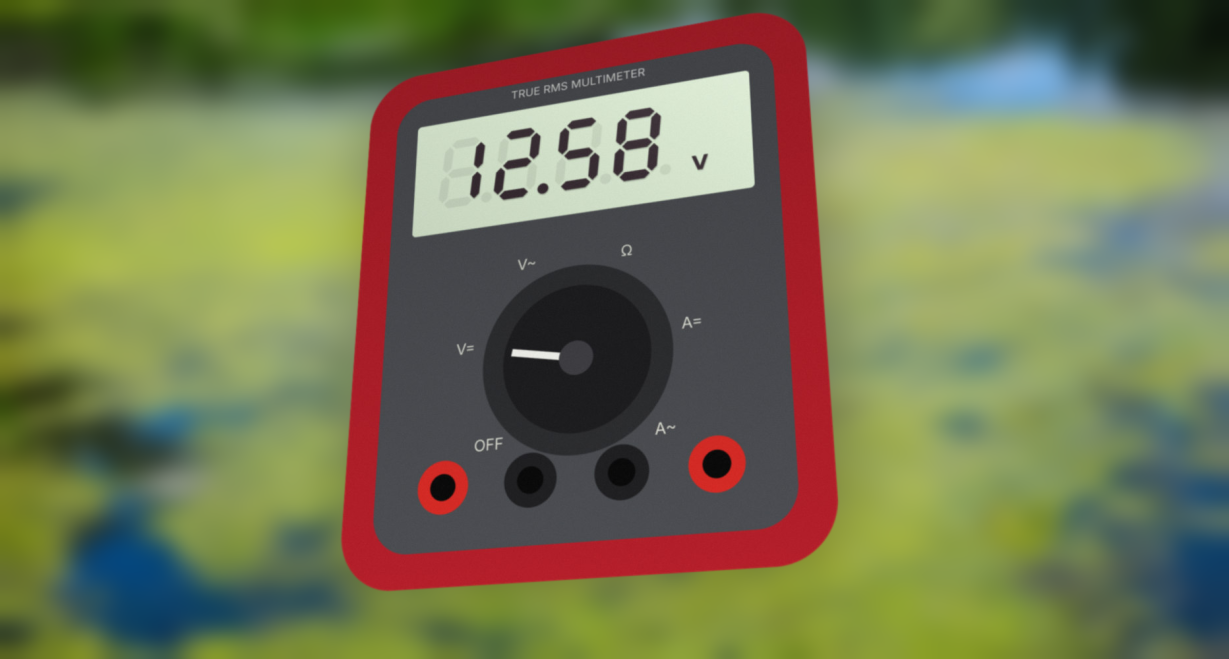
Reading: **12.58** V
